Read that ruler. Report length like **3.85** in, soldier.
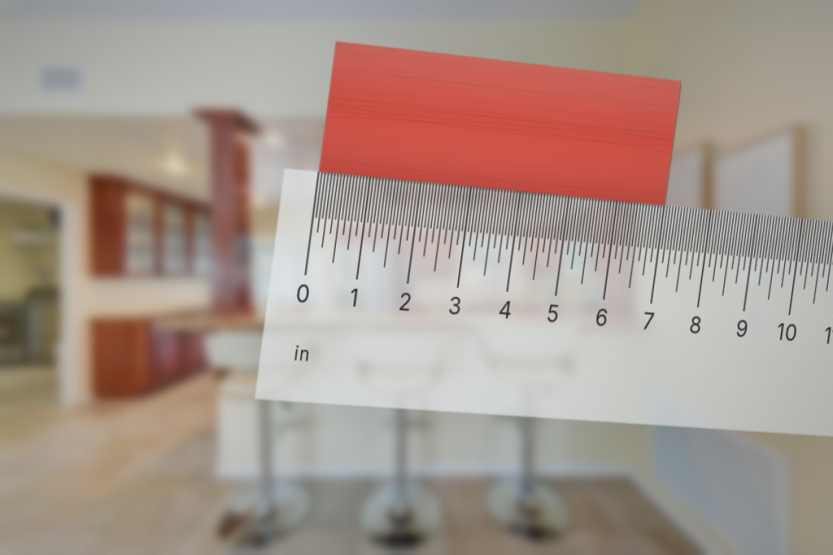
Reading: **7** in
